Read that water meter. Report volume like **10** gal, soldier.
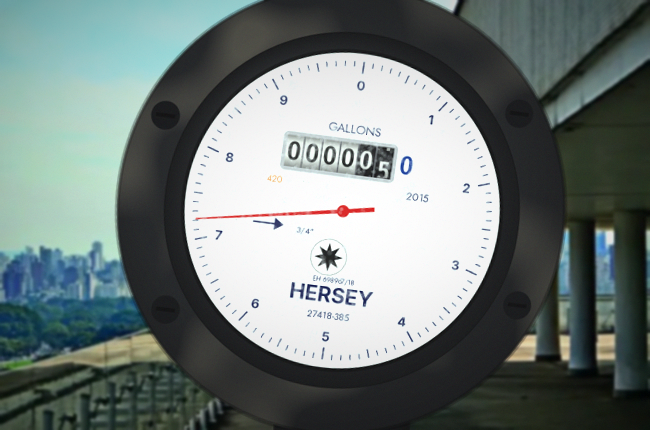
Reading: **47.2** gal
